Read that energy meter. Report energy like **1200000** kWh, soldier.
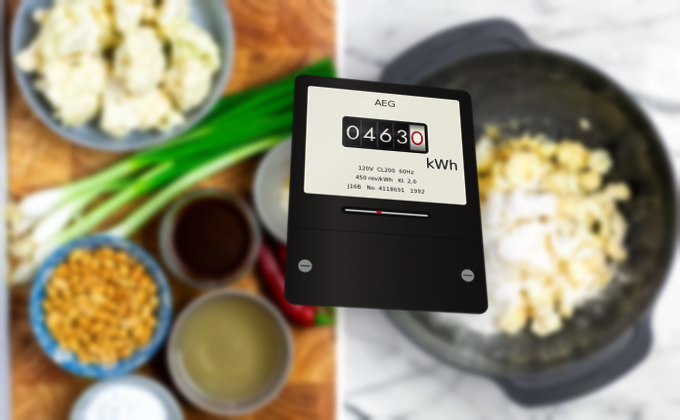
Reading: **463.0** kWh
